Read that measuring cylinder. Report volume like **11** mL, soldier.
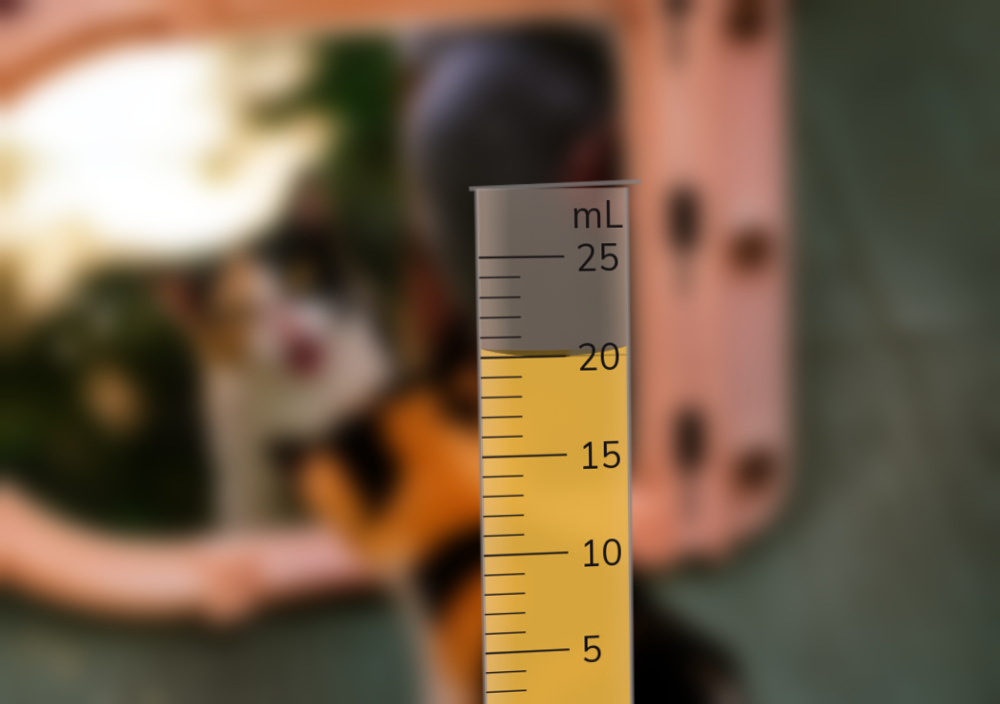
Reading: **20** mL
